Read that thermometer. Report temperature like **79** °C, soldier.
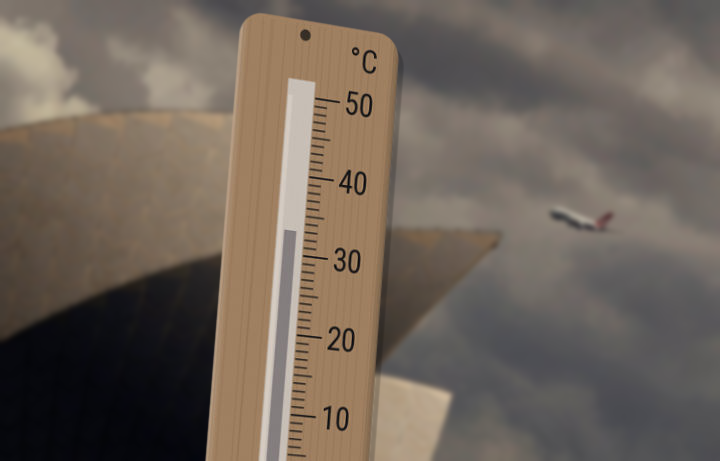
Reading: **33** °C
